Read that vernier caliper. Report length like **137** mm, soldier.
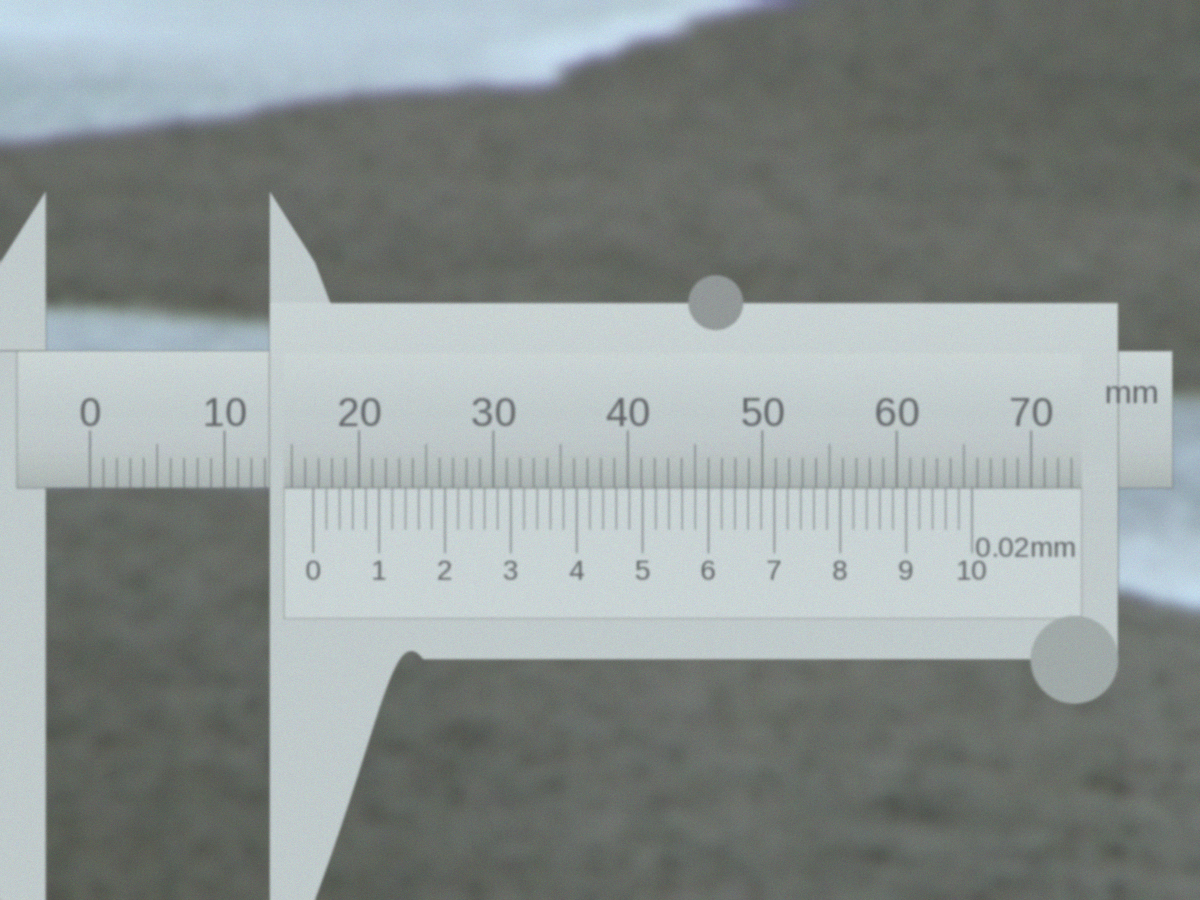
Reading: **16.6** mm
